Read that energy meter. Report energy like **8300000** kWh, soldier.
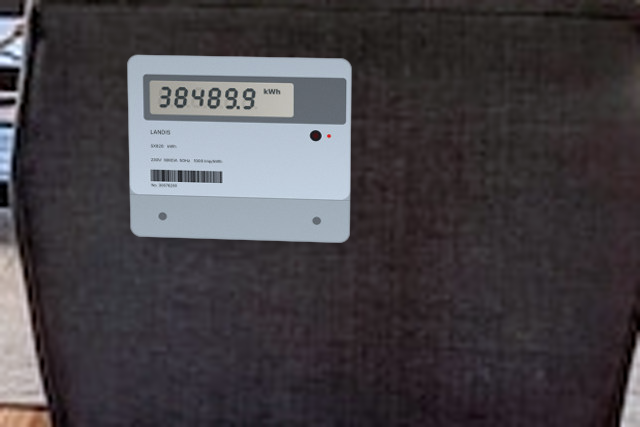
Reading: **38489.9** kWh
